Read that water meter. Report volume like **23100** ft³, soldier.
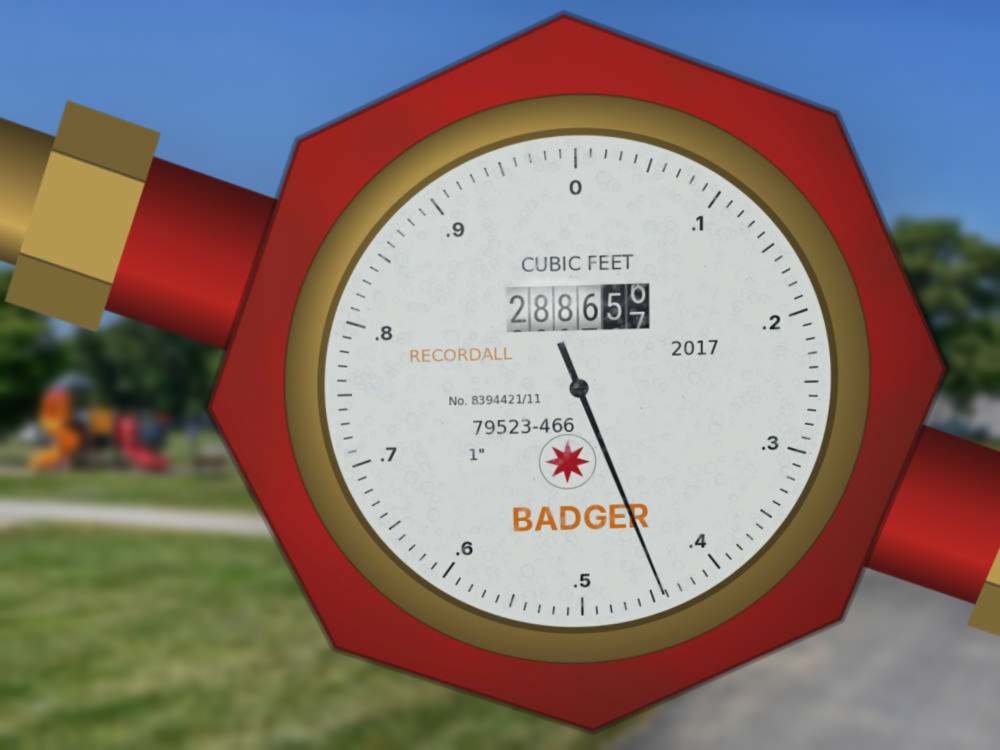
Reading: **288656.44** ft³
